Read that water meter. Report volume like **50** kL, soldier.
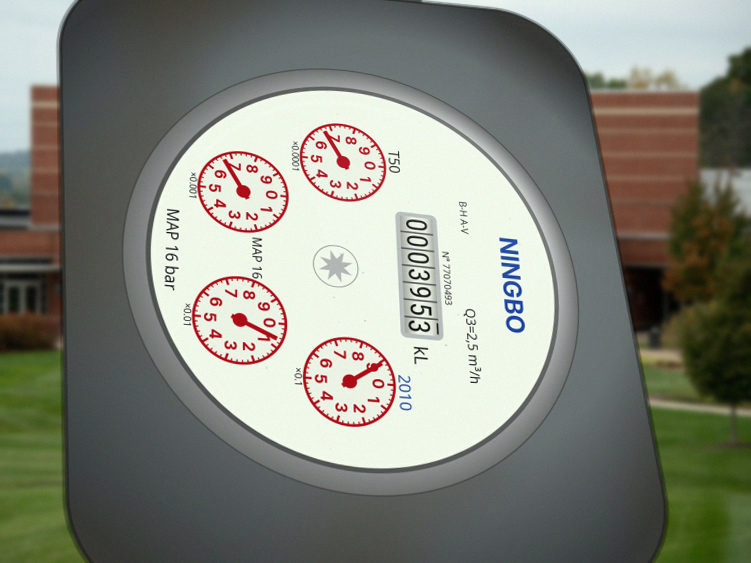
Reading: **3952.9066** kL
